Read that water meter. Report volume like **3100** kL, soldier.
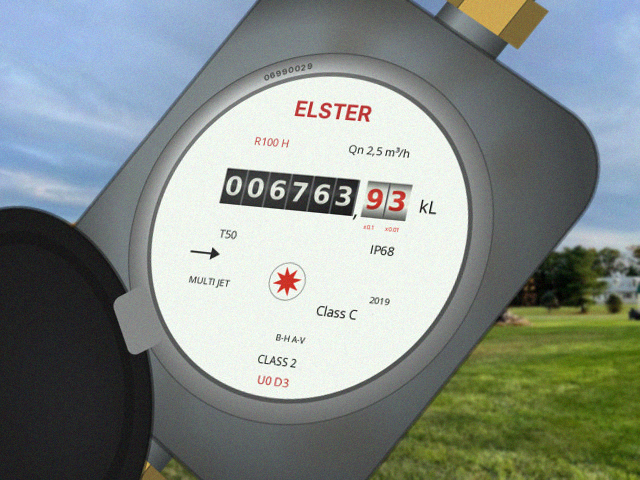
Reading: **6763.93** kL
